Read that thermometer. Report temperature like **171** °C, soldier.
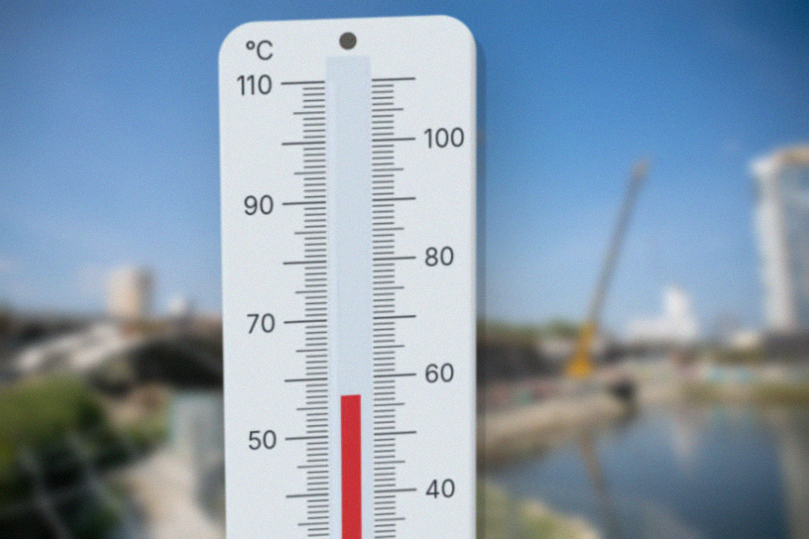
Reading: **57** °C
